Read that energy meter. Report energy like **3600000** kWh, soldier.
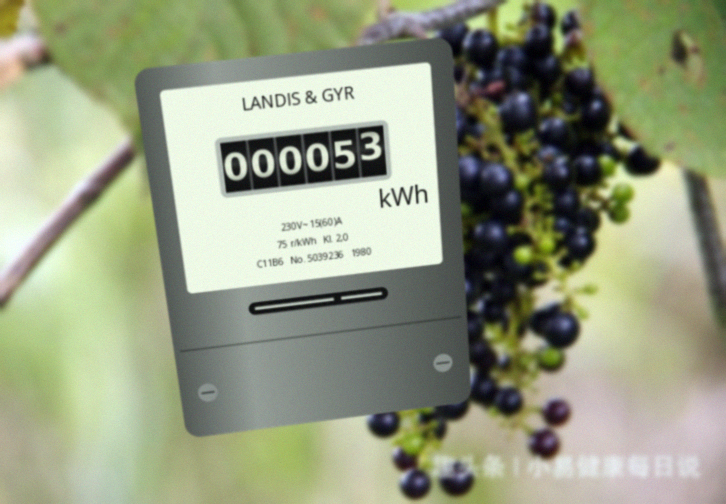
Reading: **53** kWh
